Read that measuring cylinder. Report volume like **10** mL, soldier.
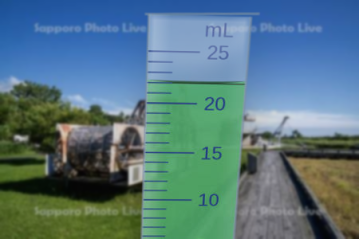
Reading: **22** mL
